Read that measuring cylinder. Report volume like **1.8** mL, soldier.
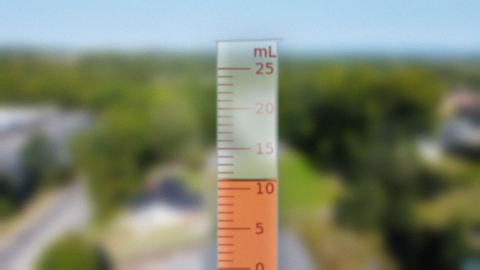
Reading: **11** mL
